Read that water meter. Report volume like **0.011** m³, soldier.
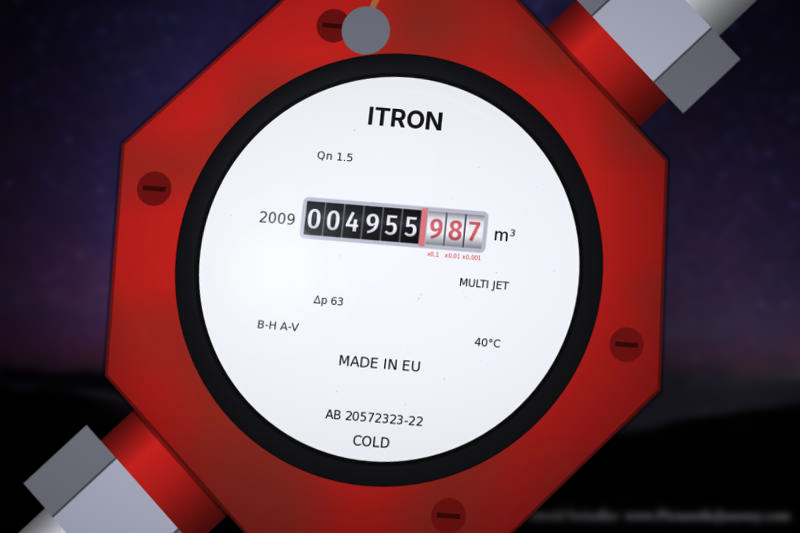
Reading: **4955.987** m³
